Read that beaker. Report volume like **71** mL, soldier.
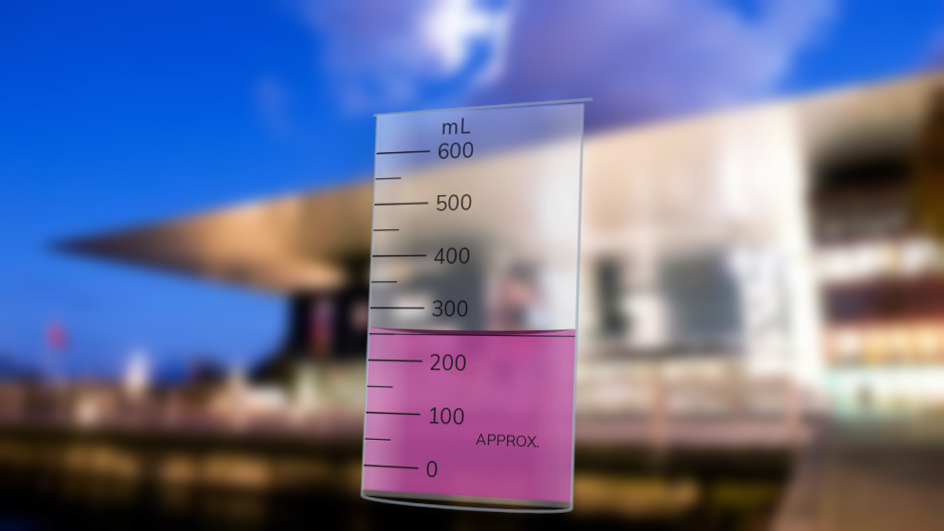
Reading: **250** mL
